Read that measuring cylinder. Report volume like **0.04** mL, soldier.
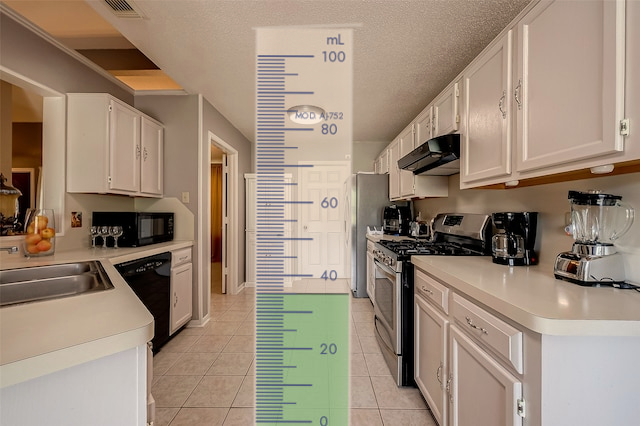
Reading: **35** mL
